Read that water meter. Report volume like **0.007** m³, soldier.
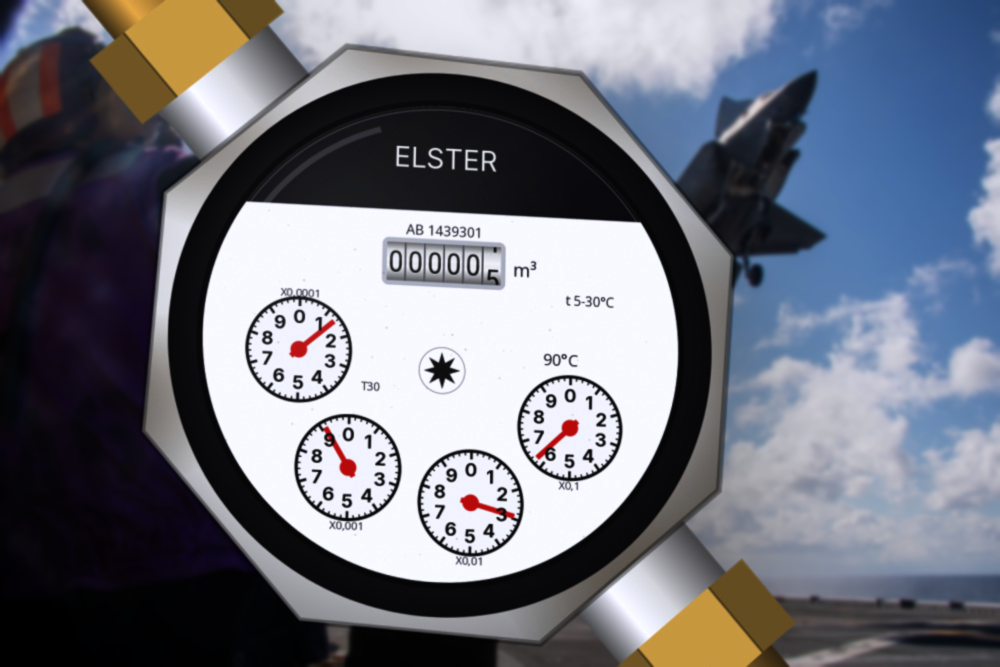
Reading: **4.6291** m³
